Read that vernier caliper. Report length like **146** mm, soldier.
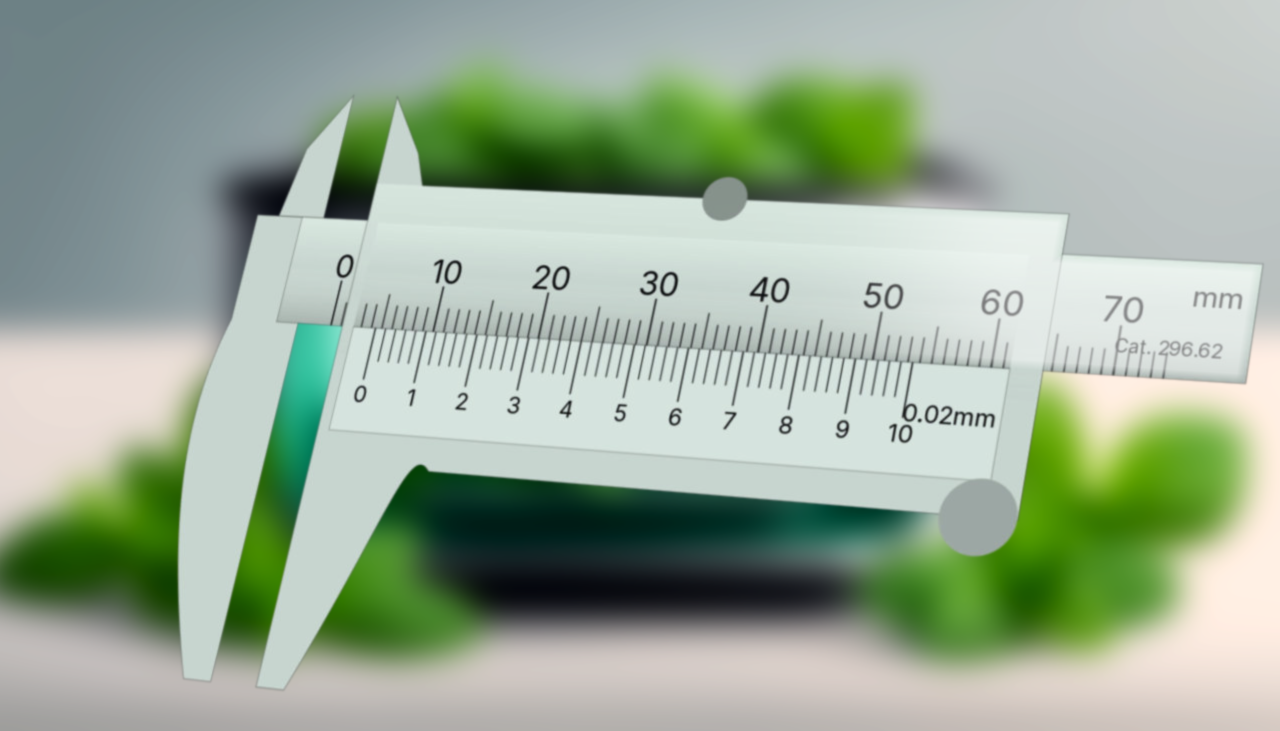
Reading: **4.4** mm
